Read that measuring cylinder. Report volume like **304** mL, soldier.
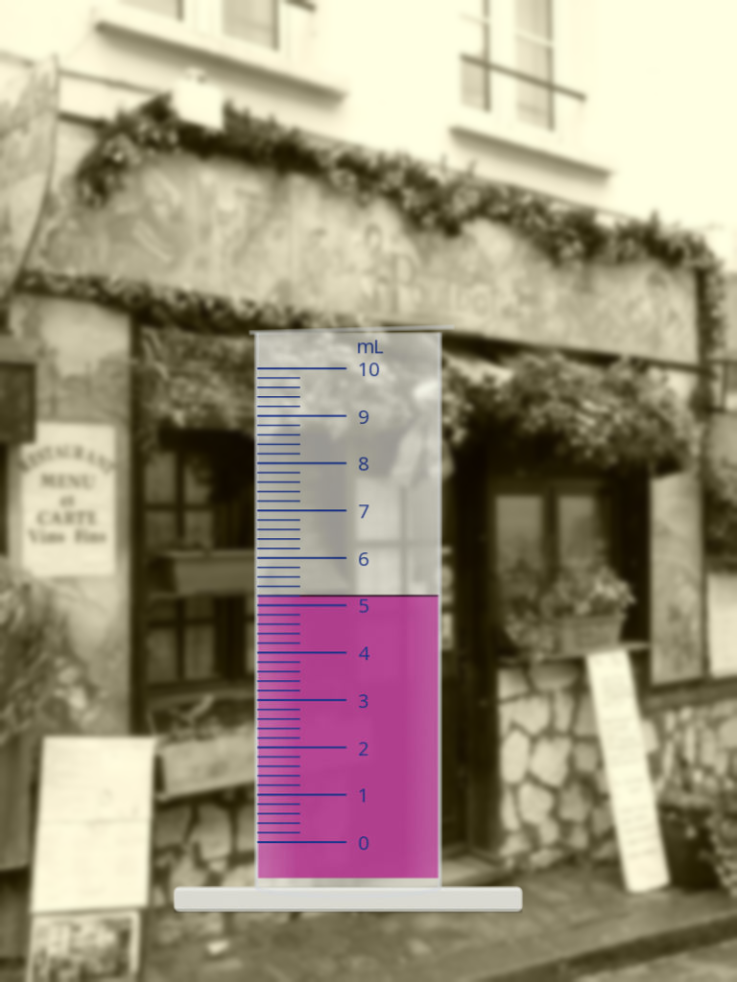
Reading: **5.2** mL
